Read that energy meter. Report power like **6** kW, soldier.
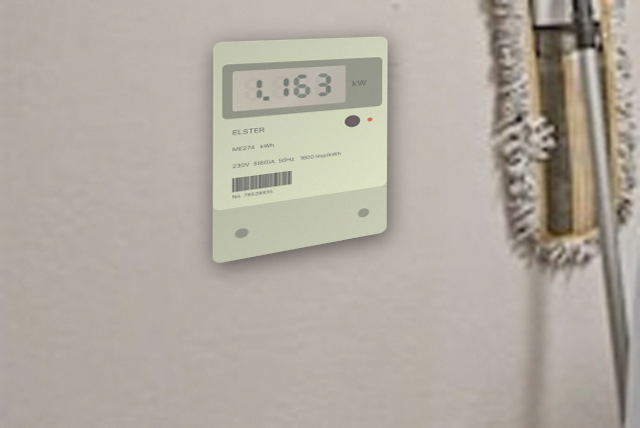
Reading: **1.163** kW
